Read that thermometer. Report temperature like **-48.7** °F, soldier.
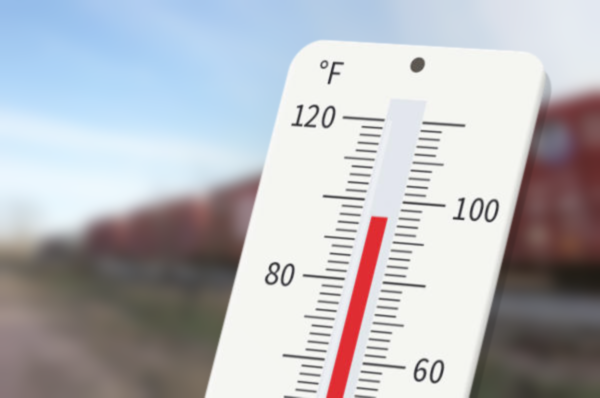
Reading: **96** °F
